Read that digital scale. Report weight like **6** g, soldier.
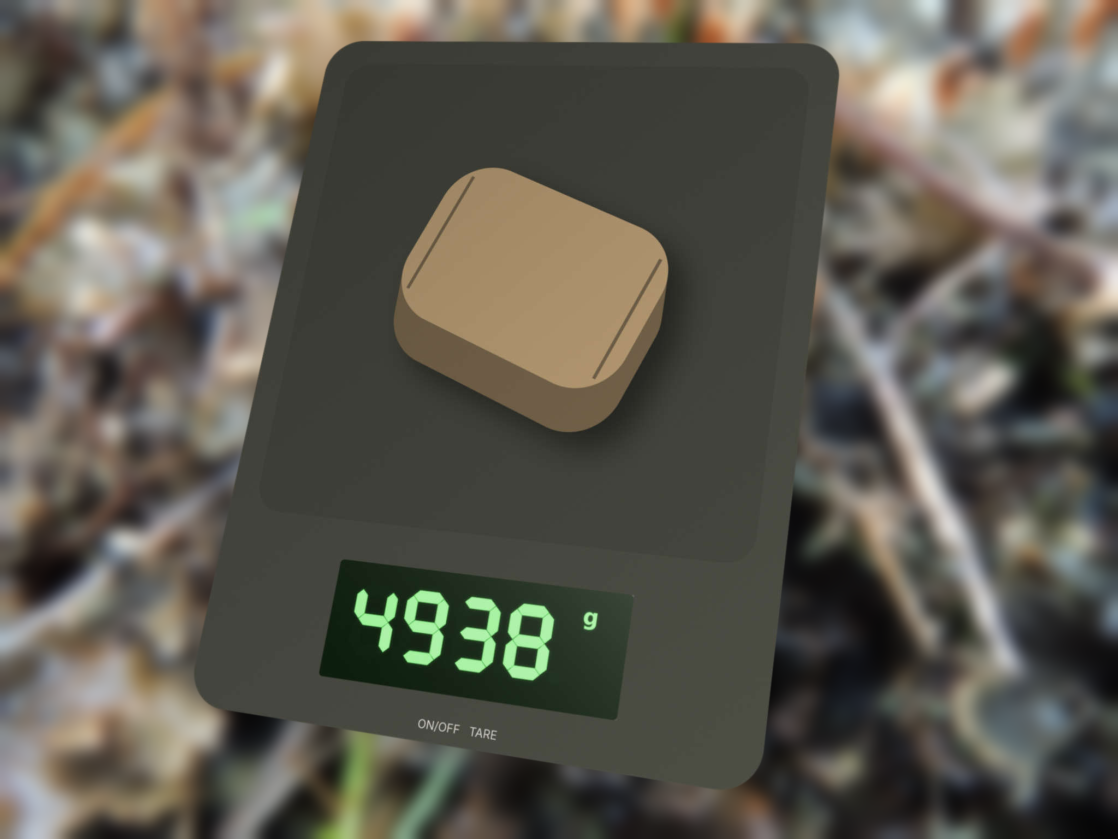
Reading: **4938** g
